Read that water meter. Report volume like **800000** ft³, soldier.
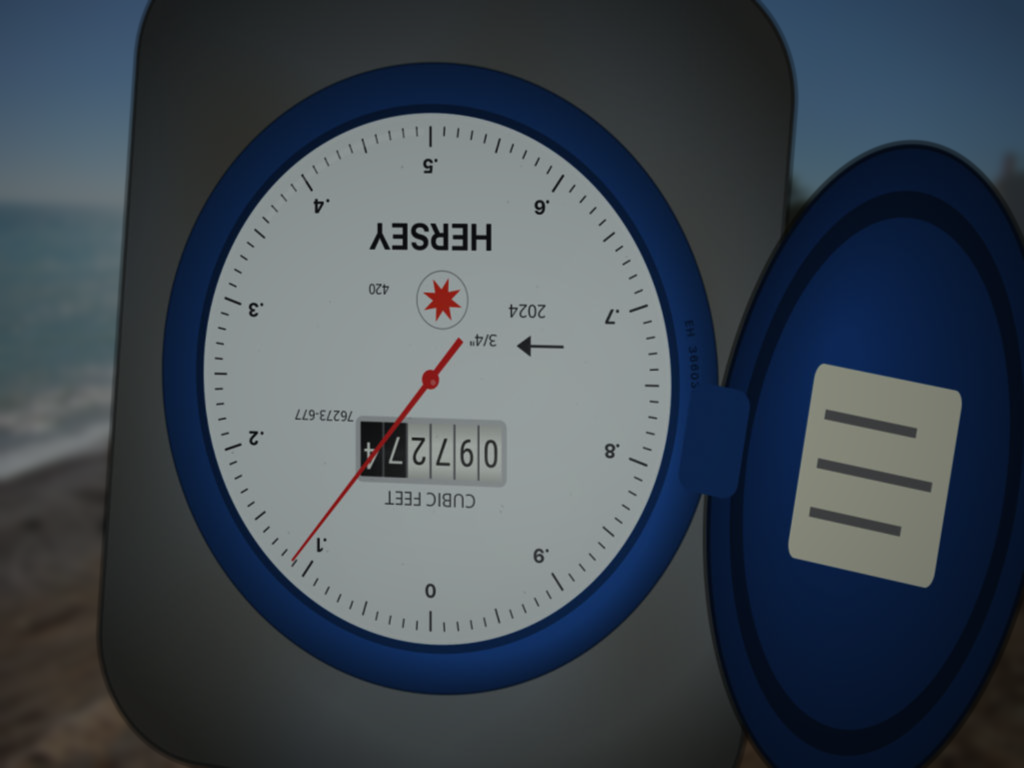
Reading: **97274.11** ft³
